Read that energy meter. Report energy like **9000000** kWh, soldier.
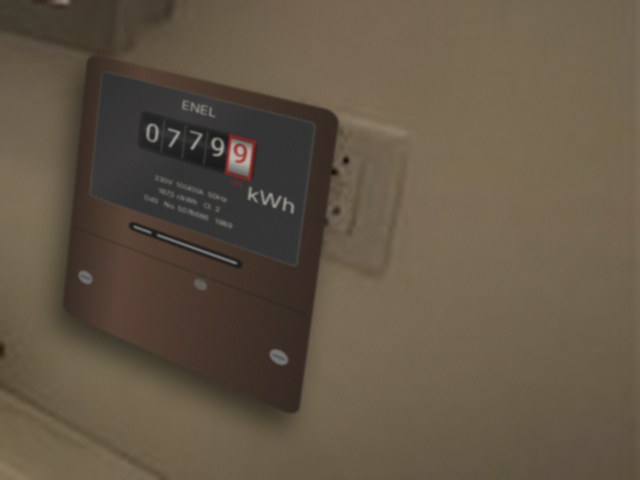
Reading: **779.9** kWh
